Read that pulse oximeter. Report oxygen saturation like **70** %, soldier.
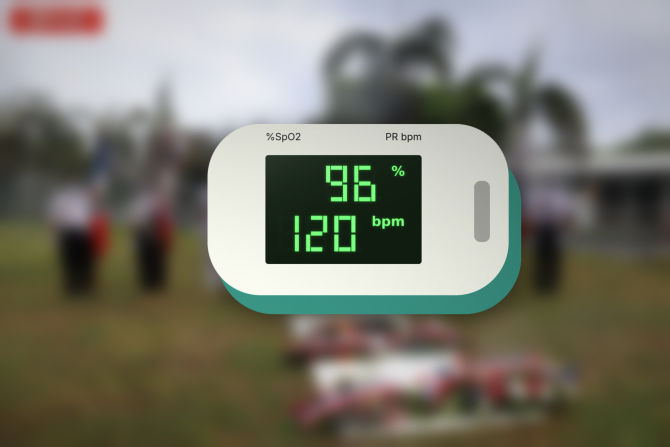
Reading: **96** %
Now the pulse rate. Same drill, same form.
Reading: **120** bpm
